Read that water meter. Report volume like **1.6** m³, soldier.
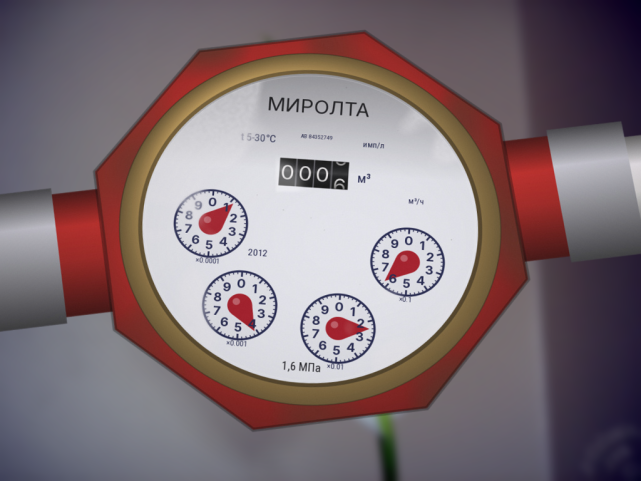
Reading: **5.6241** m³
